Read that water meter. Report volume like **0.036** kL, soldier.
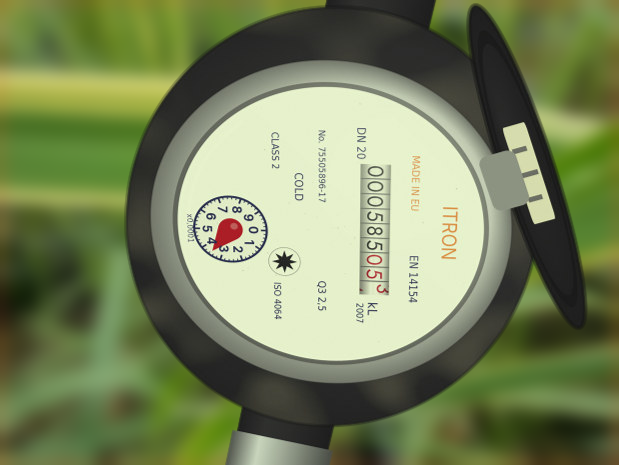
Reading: **585.0533** kL
